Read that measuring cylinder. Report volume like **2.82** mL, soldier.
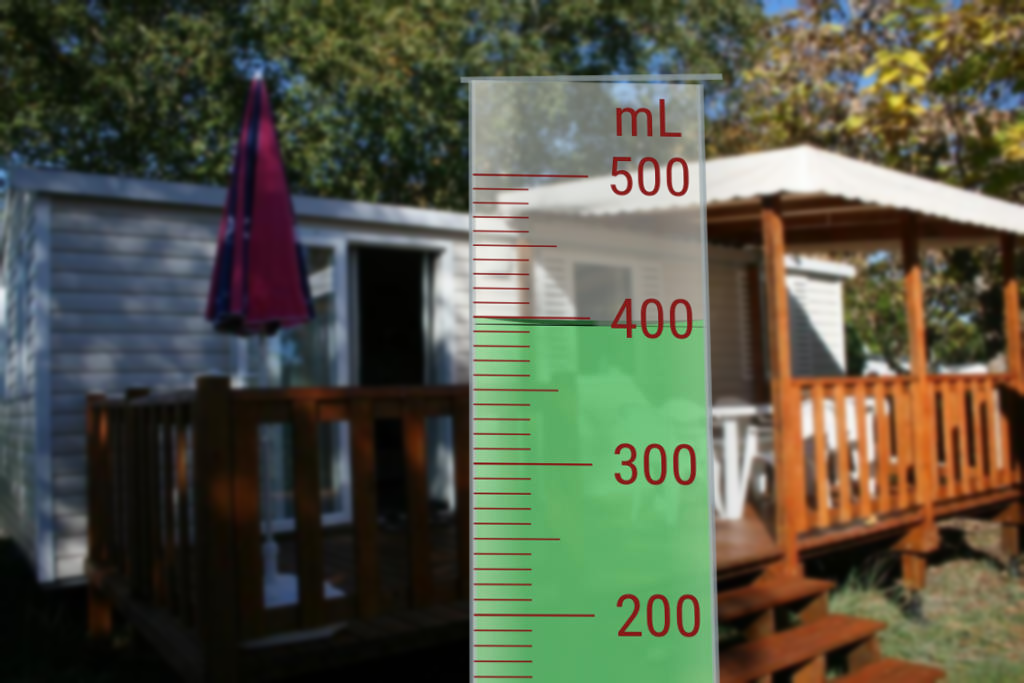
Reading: **395** mL
